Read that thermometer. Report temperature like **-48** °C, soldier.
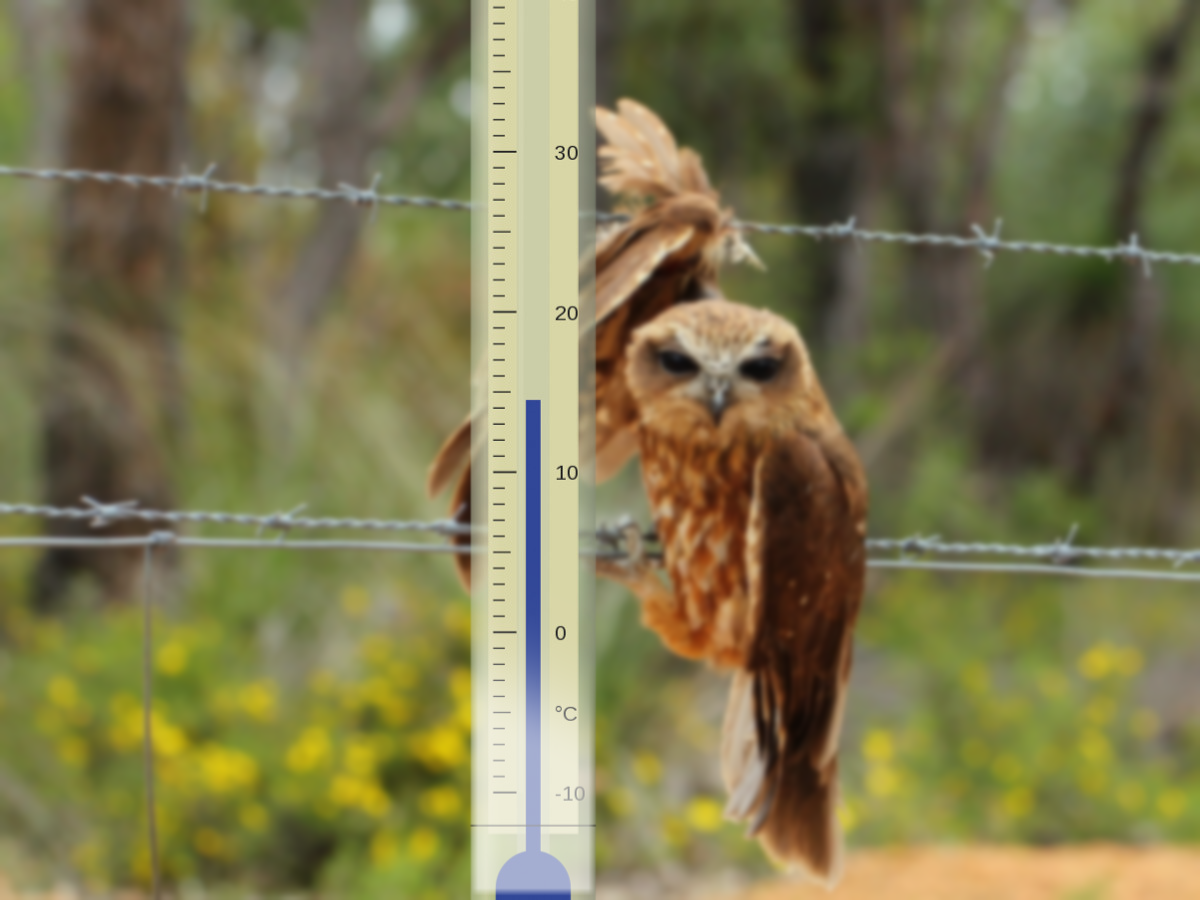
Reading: **14.5** °C
